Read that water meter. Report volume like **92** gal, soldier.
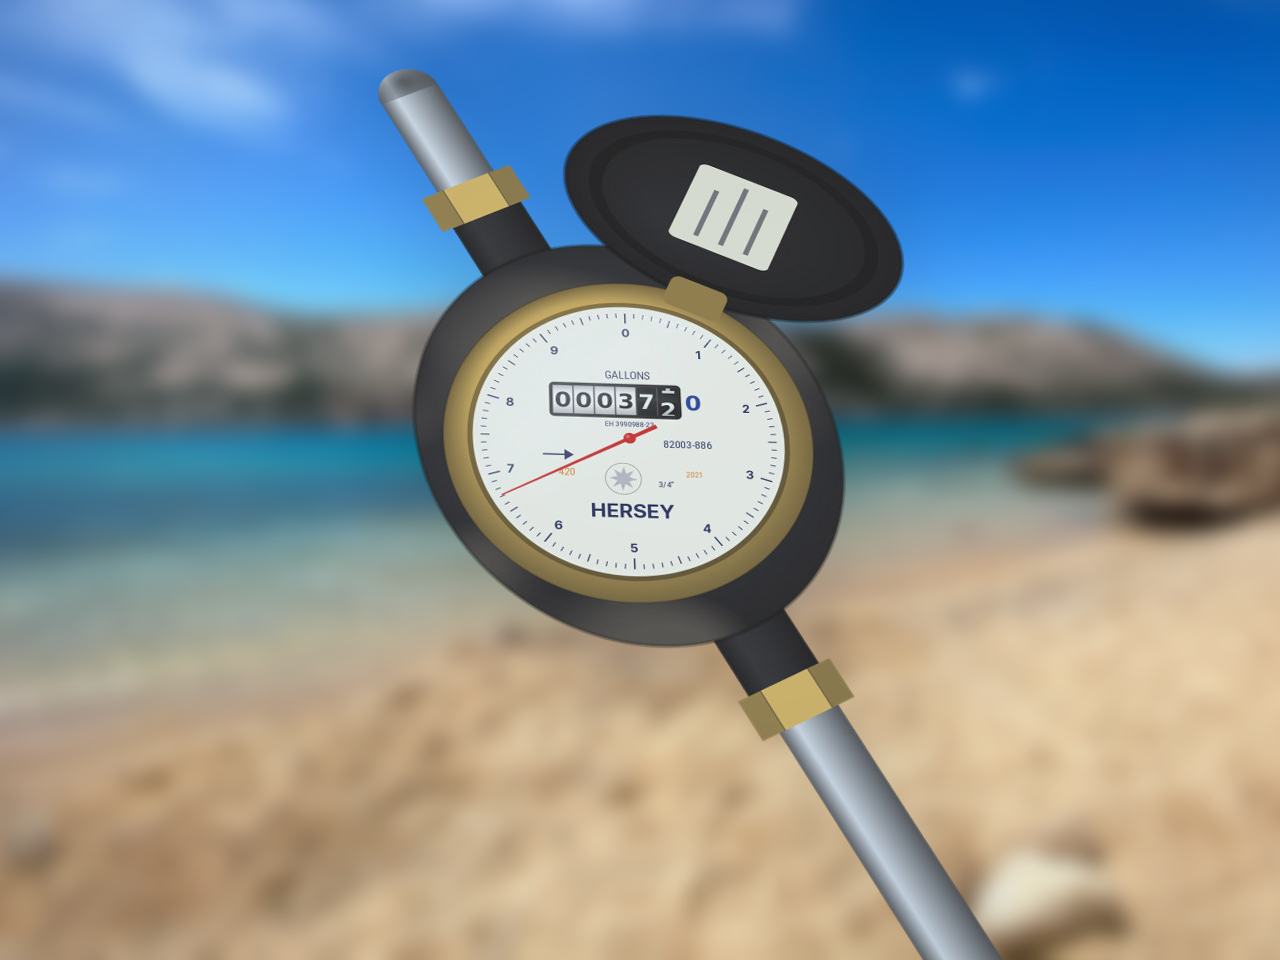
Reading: **3716.7** gal
